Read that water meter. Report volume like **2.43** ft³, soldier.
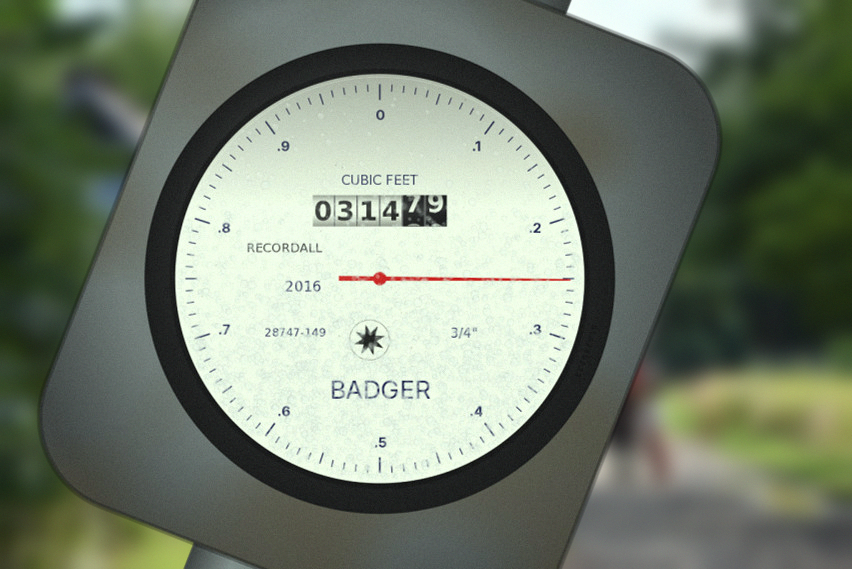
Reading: **31479.25** ft³
